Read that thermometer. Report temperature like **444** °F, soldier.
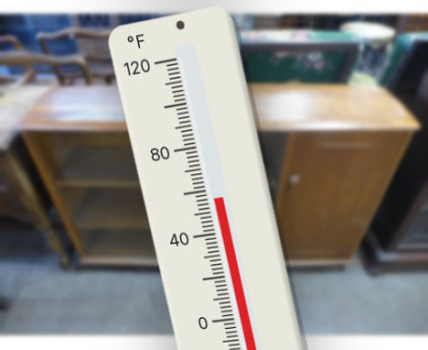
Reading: **56** °F
